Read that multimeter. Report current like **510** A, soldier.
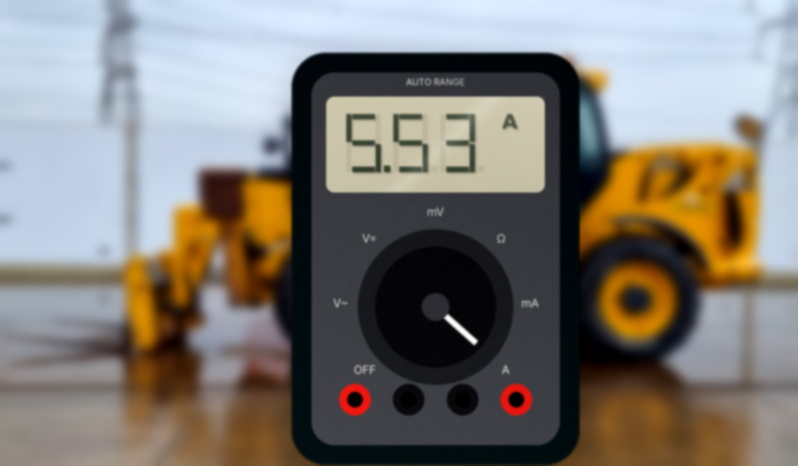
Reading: **5.53** A
